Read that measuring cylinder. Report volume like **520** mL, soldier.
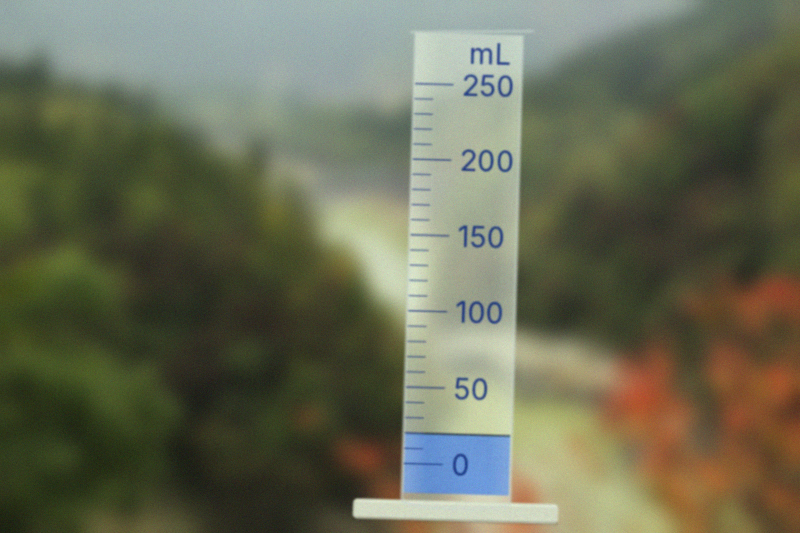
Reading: **20** mL
